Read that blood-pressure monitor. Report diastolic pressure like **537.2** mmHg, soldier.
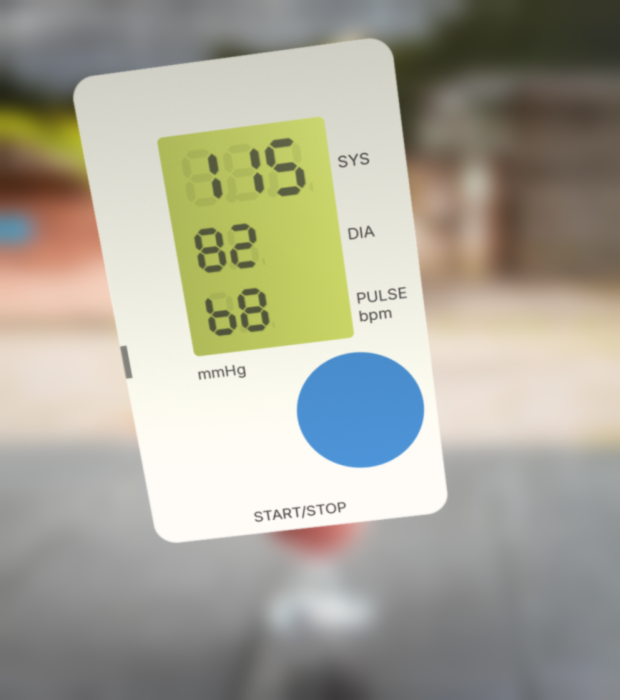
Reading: **82** mmHg
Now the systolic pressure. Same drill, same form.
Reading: **115** mmHg
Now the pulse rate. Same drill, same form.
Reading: **68** bpm
